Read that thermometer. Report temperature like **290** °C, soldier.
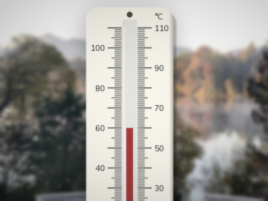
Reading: **60** °C
